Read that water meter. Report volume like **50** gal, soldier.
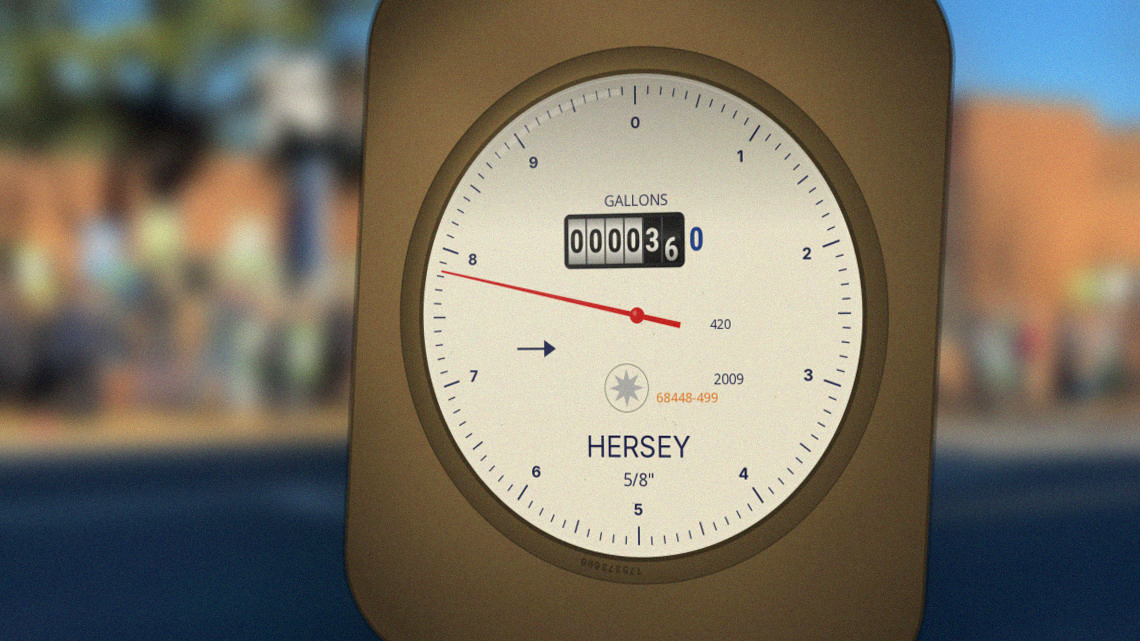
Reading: **357.8** gal
